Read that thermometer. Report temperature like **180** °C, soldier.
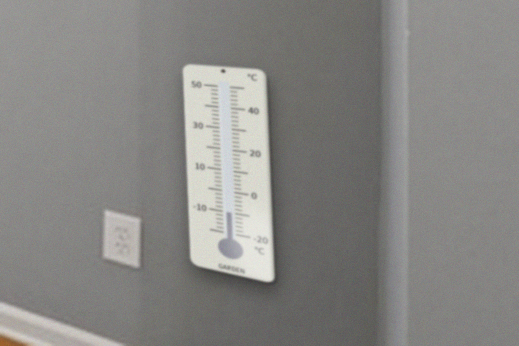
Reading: **-10** °C
